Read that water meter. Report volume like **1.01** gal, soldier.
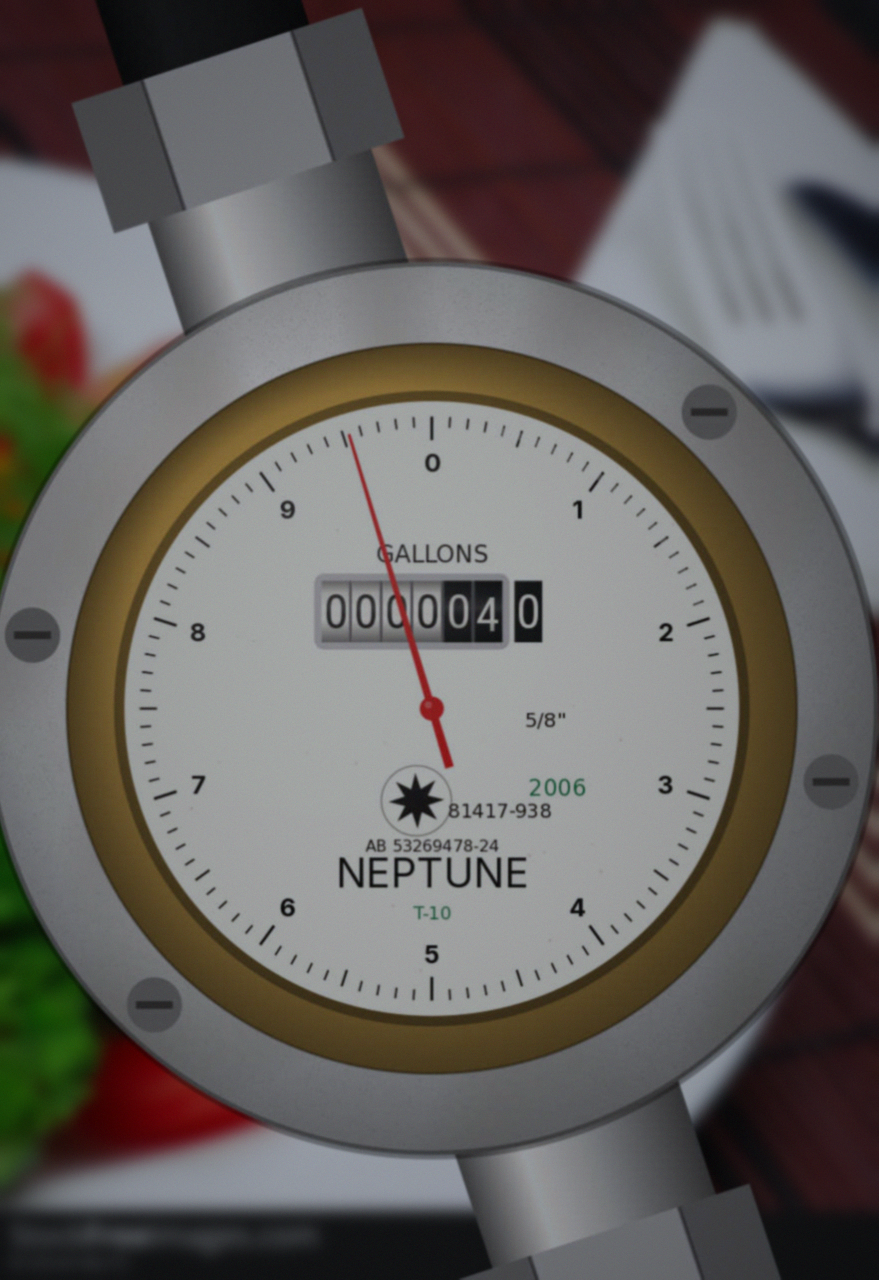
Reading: **39.5** gal
